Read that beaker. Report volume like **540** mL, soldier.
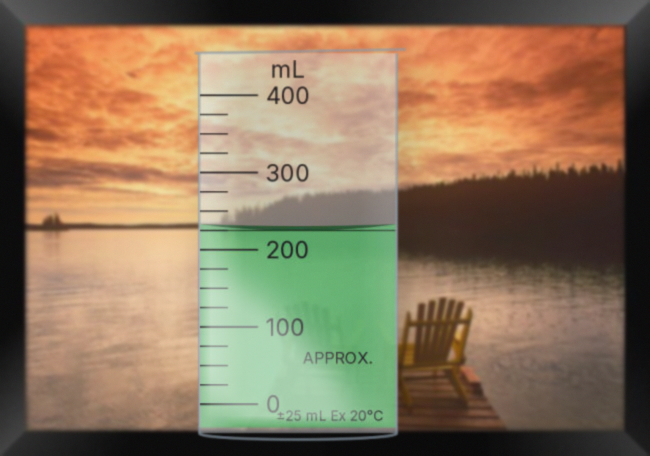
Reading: **225** mL
